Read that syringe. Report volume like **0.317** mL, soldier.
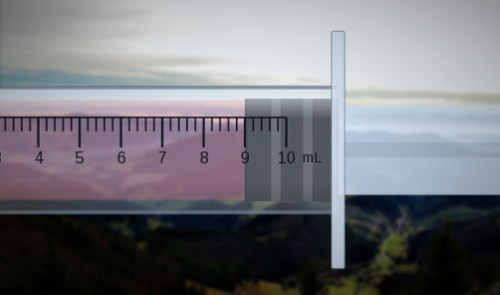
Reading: **9** mL
